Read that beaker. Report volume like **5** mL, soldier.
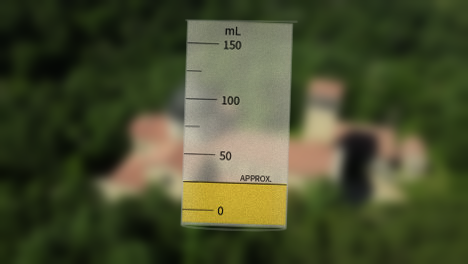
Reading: **25** mL
